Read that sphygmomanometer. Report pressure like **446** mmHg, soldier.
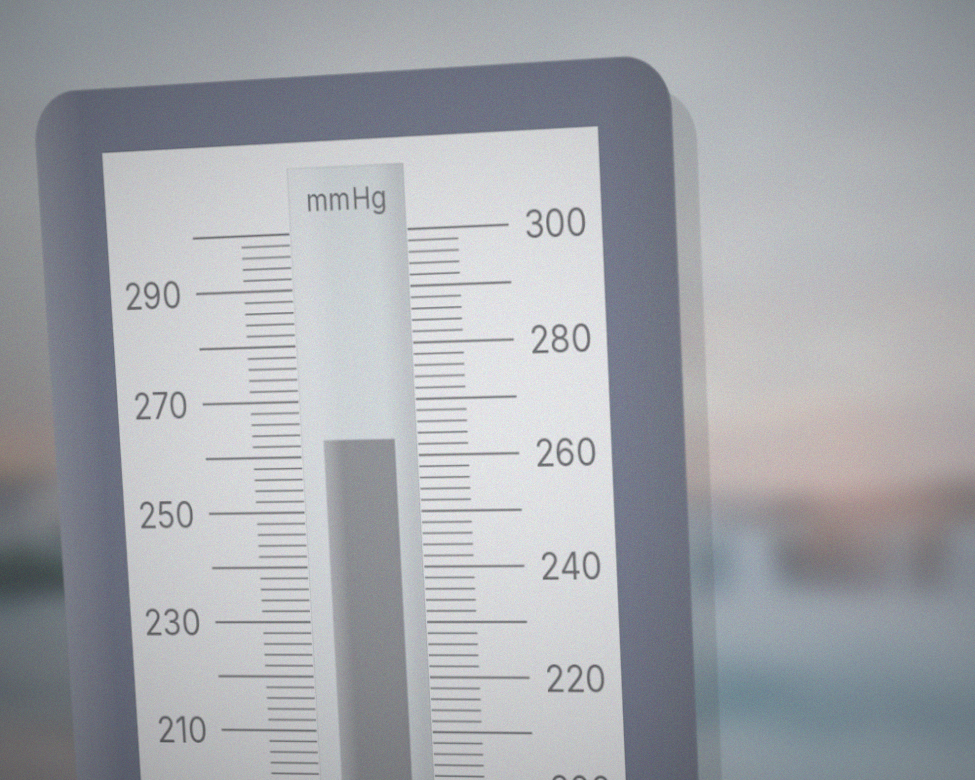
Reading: **263** mmHg
